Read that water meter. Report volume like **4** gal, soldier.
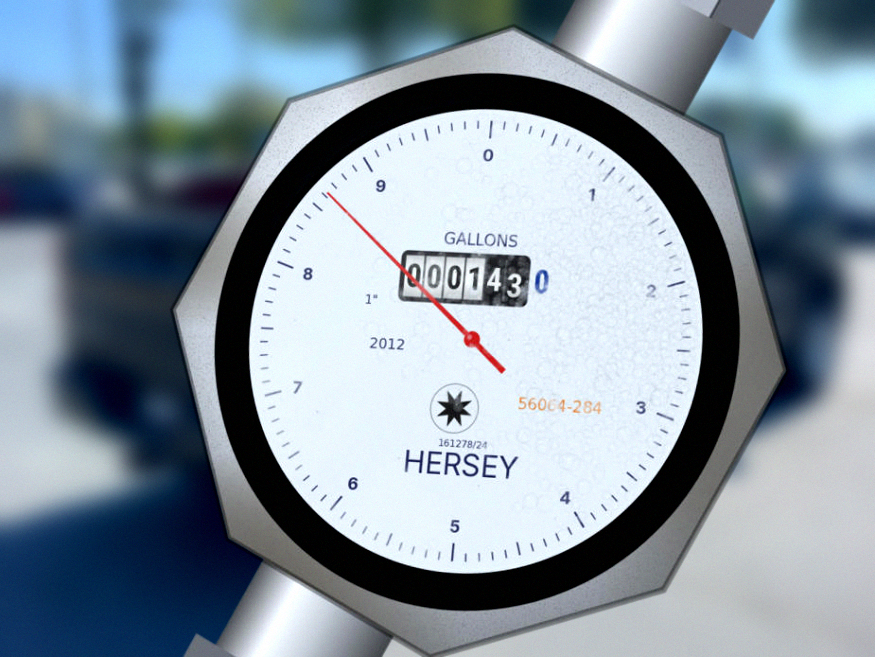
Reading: **1428.6** gal
